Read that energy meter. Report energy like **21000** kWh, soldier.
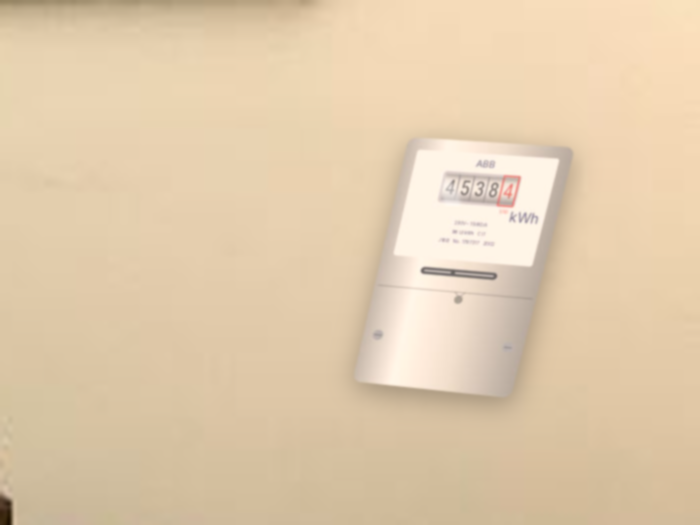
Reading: **4538.4** kWh
